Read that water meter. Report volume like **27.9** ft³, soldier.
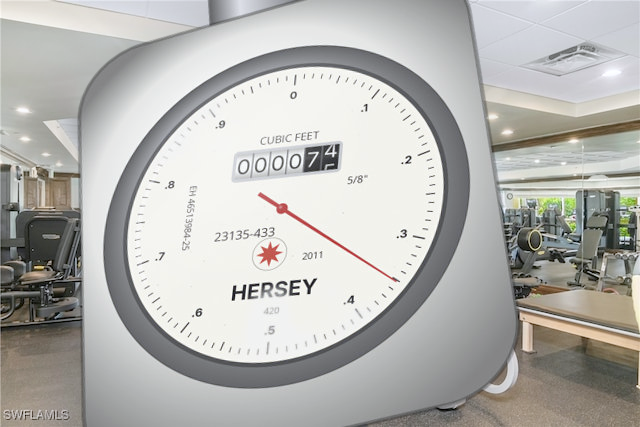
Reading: **74.35** ft³
